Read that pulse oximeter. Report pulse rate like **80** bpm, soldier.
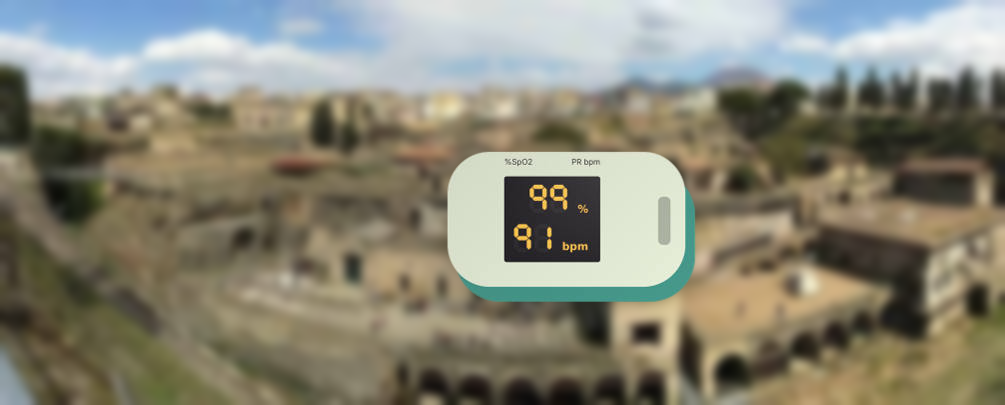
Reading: **91** bpm
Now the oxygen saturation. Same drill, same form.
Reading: **99** %
